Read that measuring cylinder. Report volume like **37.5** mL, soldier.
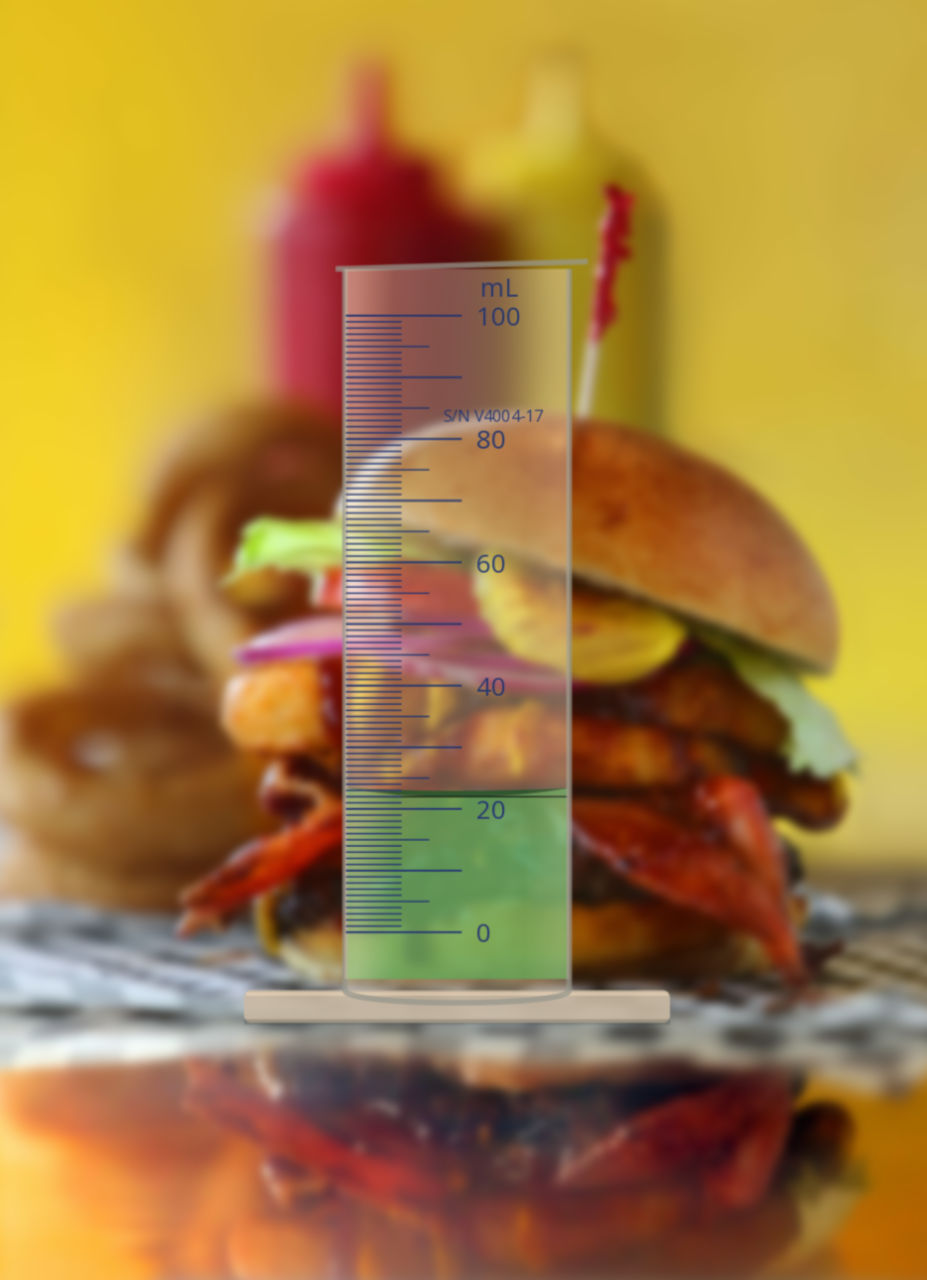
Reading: **22** mL
